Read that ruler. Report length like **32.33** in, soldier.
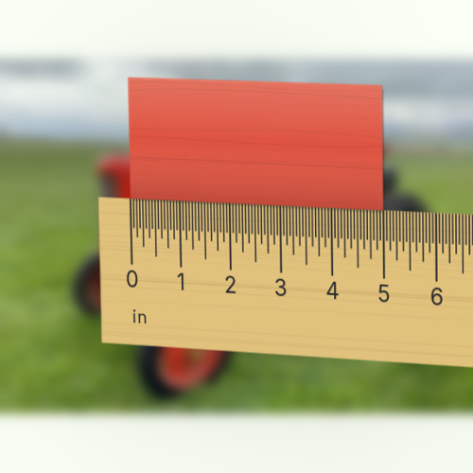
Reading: **5** in
